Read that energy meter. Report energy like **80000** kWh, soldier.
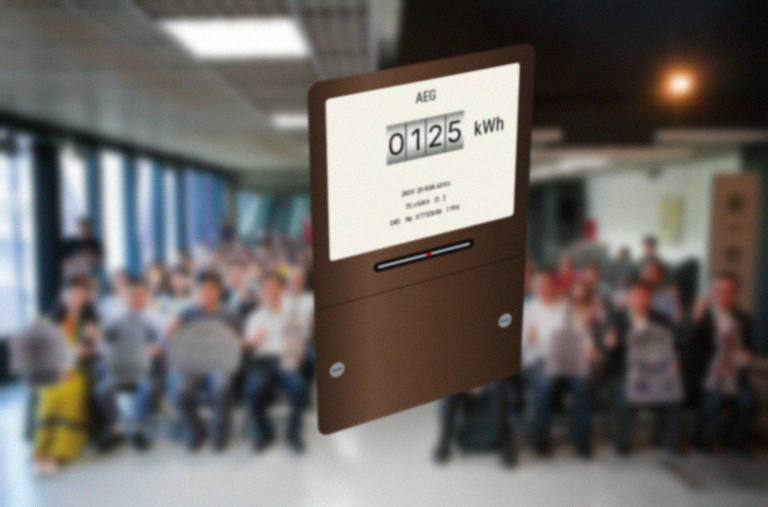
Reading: **125** kWh
